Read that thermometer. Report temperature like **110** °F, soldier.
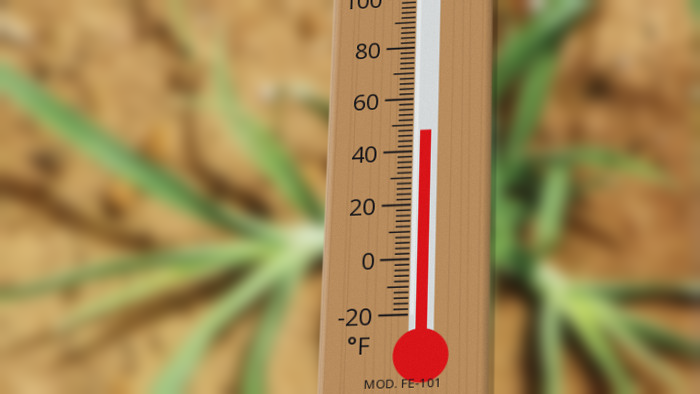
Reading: **48** °F
